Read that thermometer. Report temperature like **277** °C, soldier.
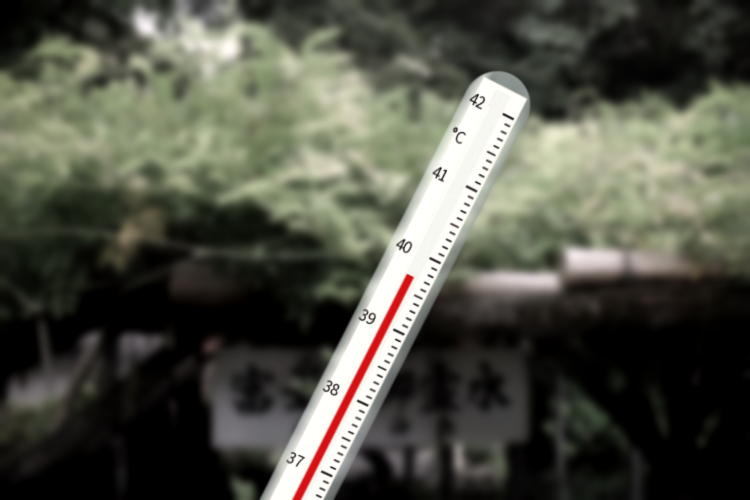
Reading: **39.7** °C
